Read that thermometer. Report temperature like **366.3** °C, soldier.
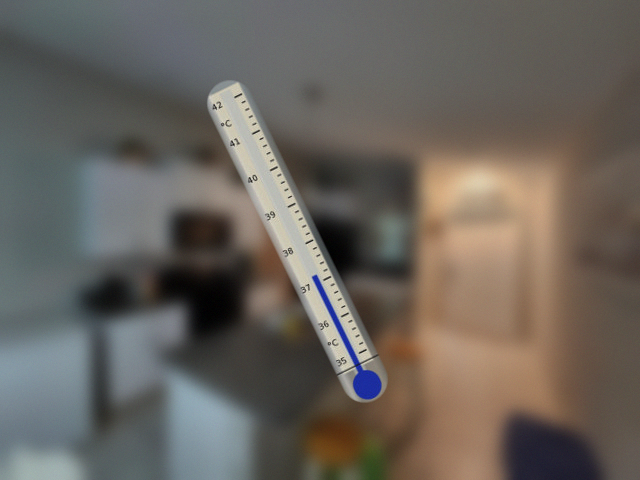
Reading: **37.2** °C
